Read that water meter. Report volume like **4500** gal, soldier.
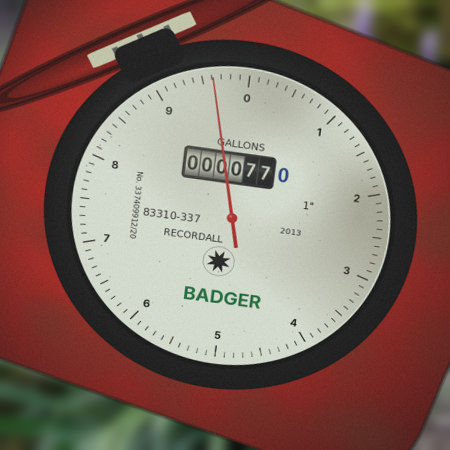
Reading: **769.6** gal
